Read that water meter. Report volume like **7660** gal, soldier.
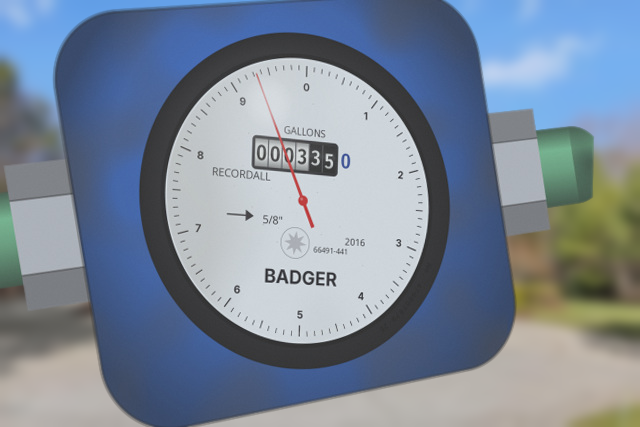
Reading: **3349.3** gal
